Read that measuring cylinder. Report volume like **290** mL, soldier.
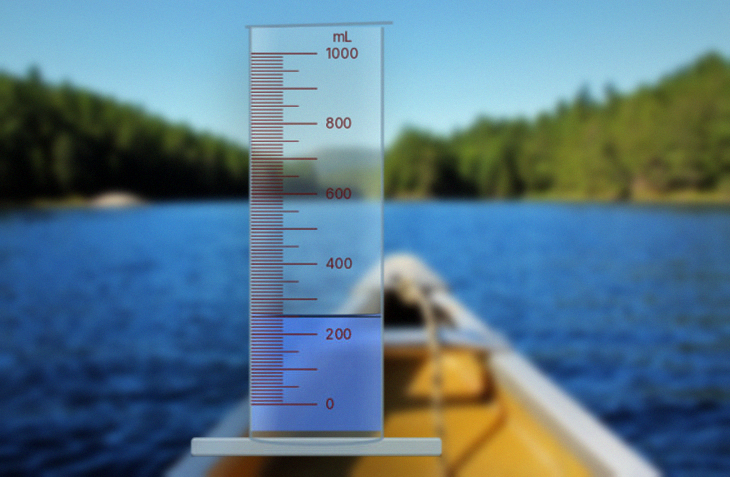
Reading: **250** mL
